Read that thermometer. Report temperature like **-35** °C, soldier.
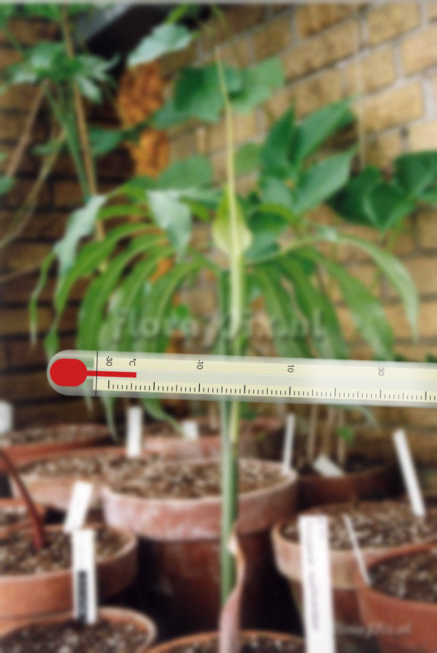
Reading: **-24** °C
